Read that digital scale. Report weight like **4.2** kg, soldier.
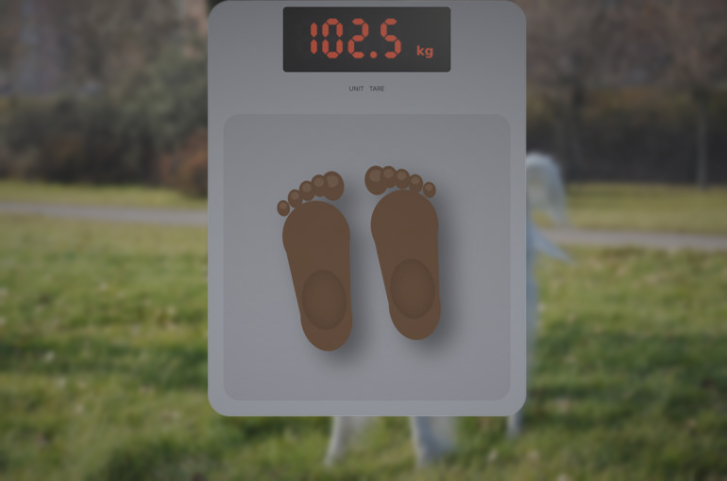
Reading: **102.5** kg
